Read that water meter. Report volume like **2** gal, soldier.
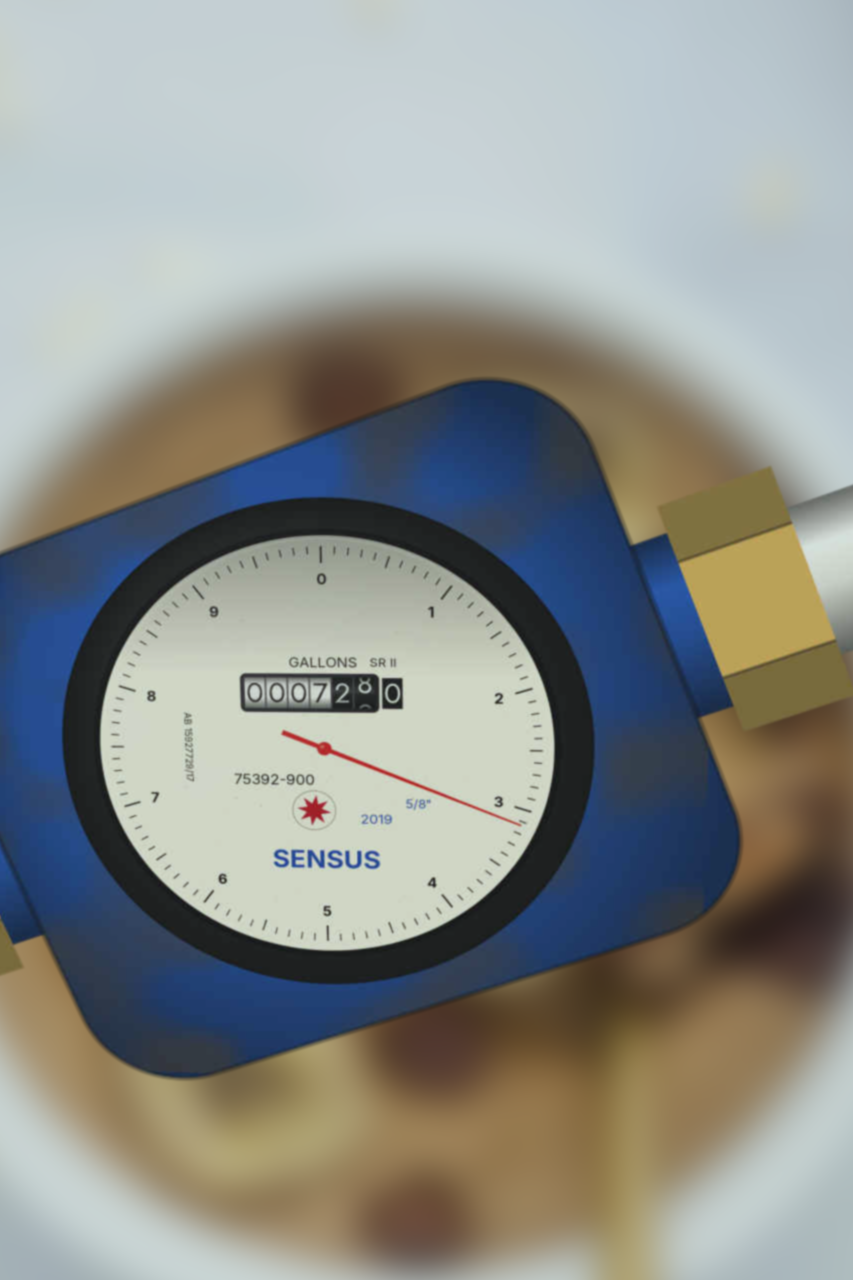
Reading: **7283.1** gal
